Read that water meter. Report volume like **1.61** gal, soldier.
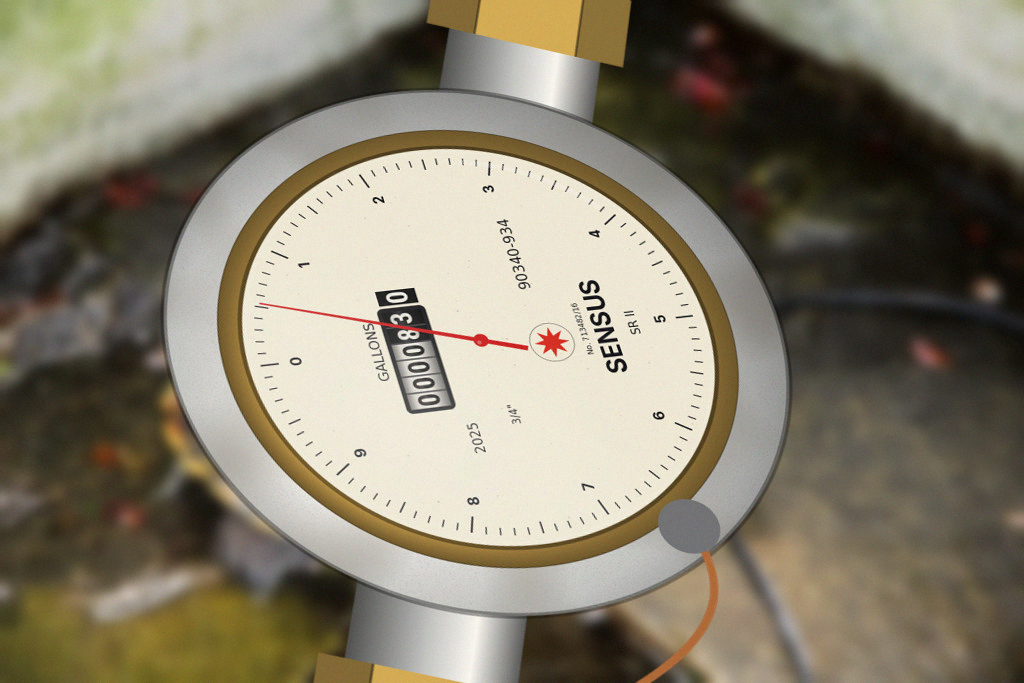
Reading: **830.5** gal
